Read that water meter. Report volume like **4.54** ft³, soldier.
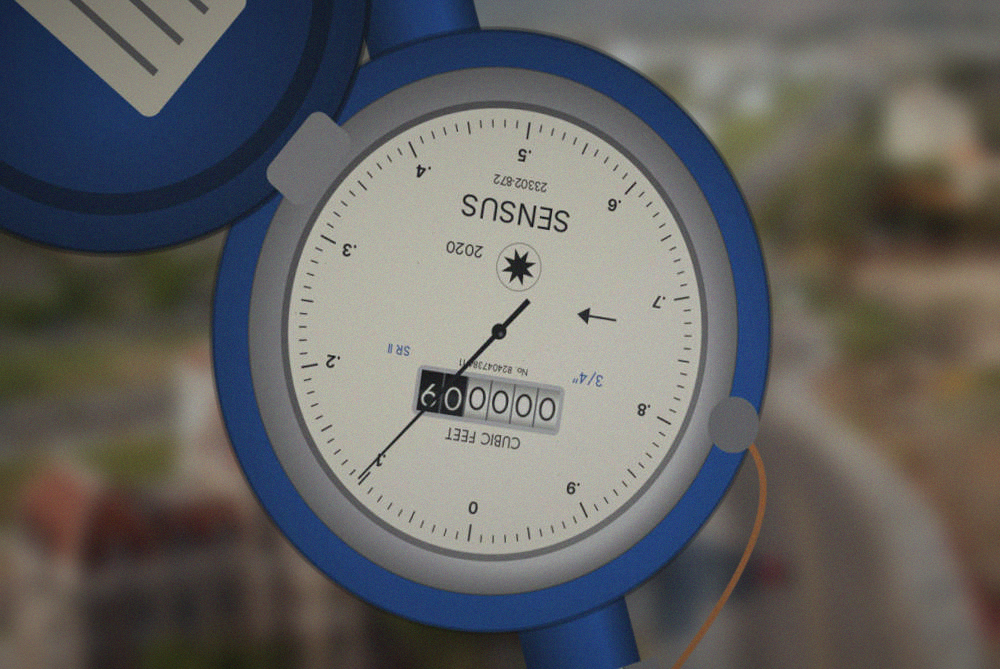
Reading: **9.10** ft³
